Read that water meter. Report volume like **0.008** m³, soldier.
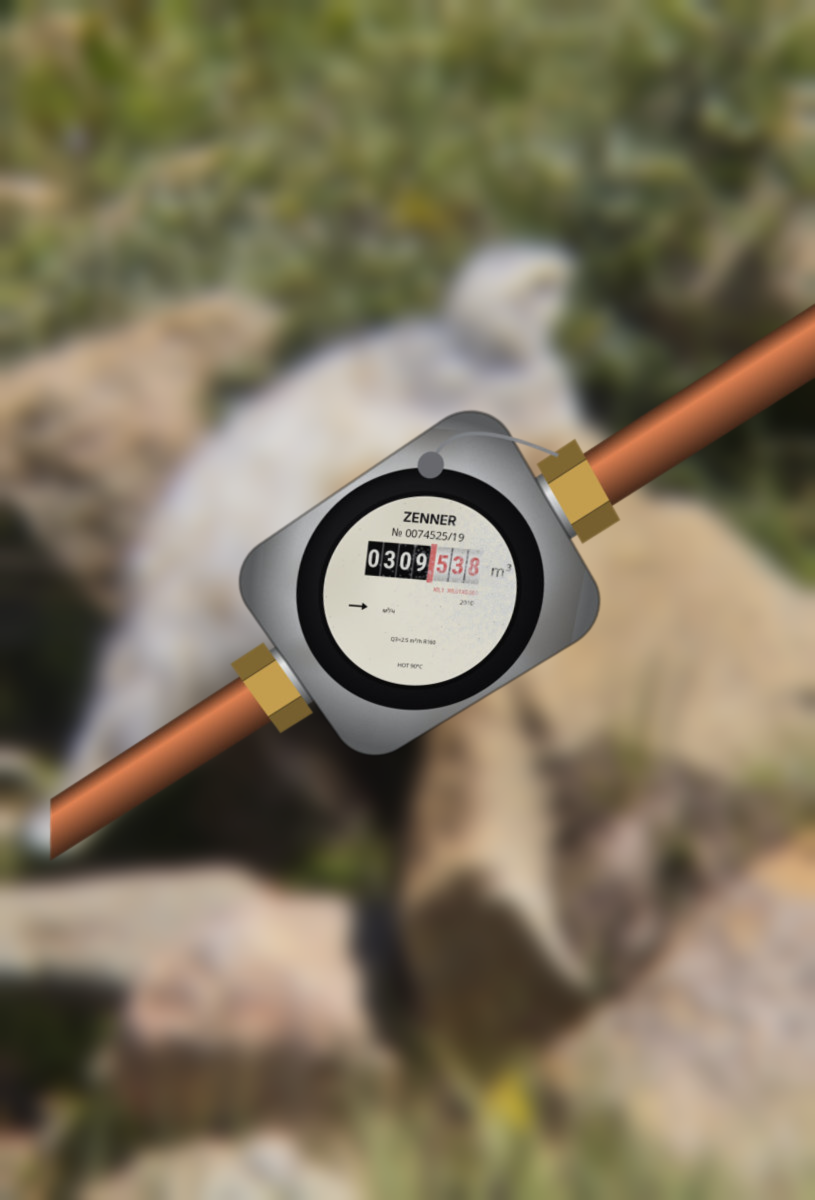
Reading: **309.538** m³
